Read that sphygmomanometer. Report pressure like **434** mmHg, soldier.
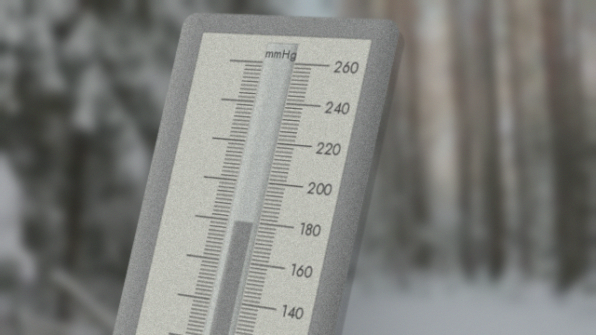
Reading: **180** mmHg
